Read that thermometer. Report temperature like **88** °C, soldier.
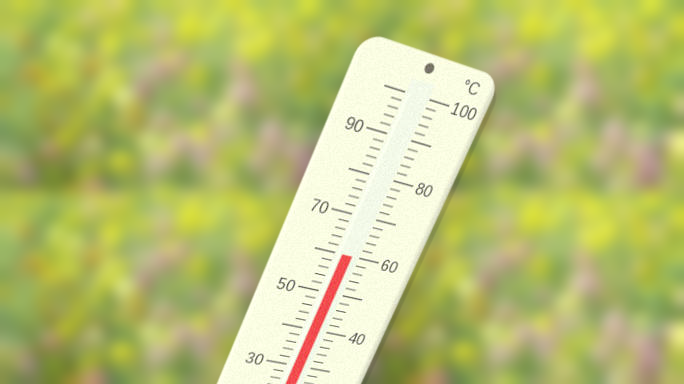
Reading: **60** °C
